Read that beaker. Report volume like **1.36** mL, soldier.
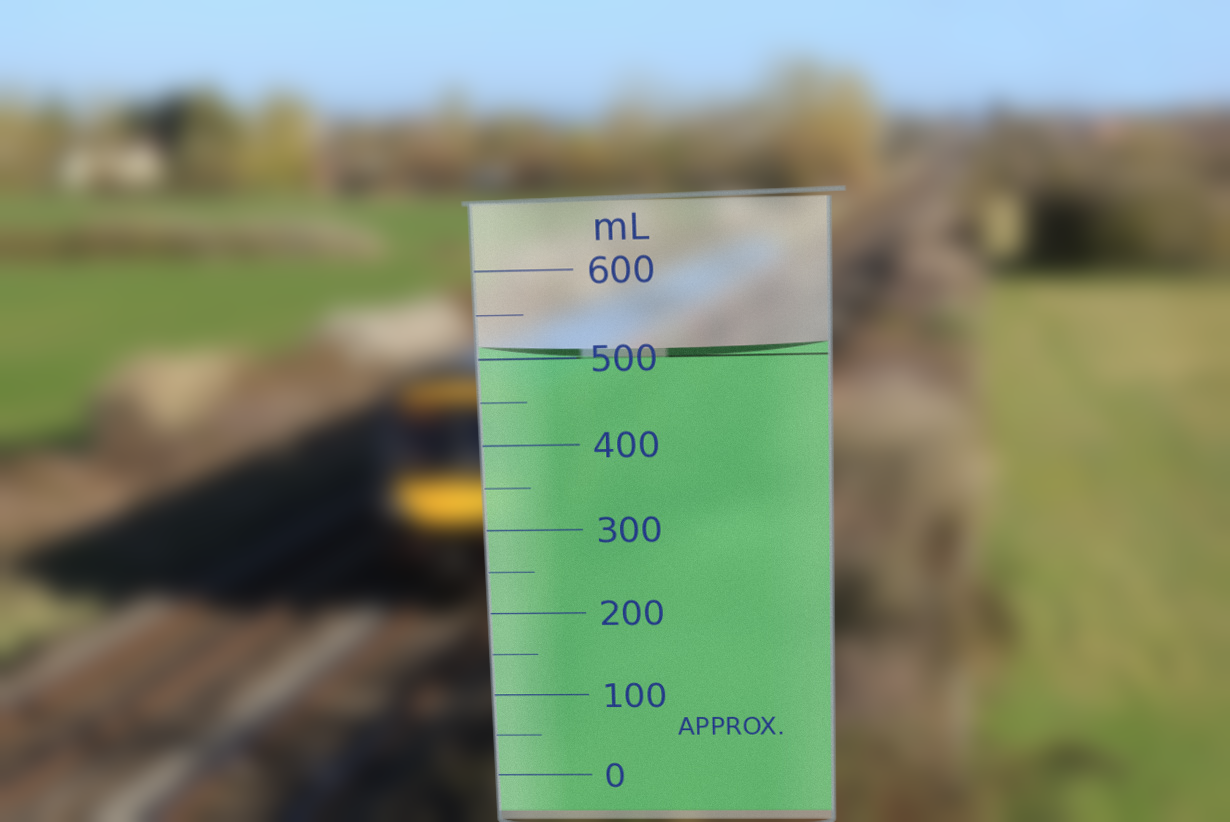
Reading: **500** mL
